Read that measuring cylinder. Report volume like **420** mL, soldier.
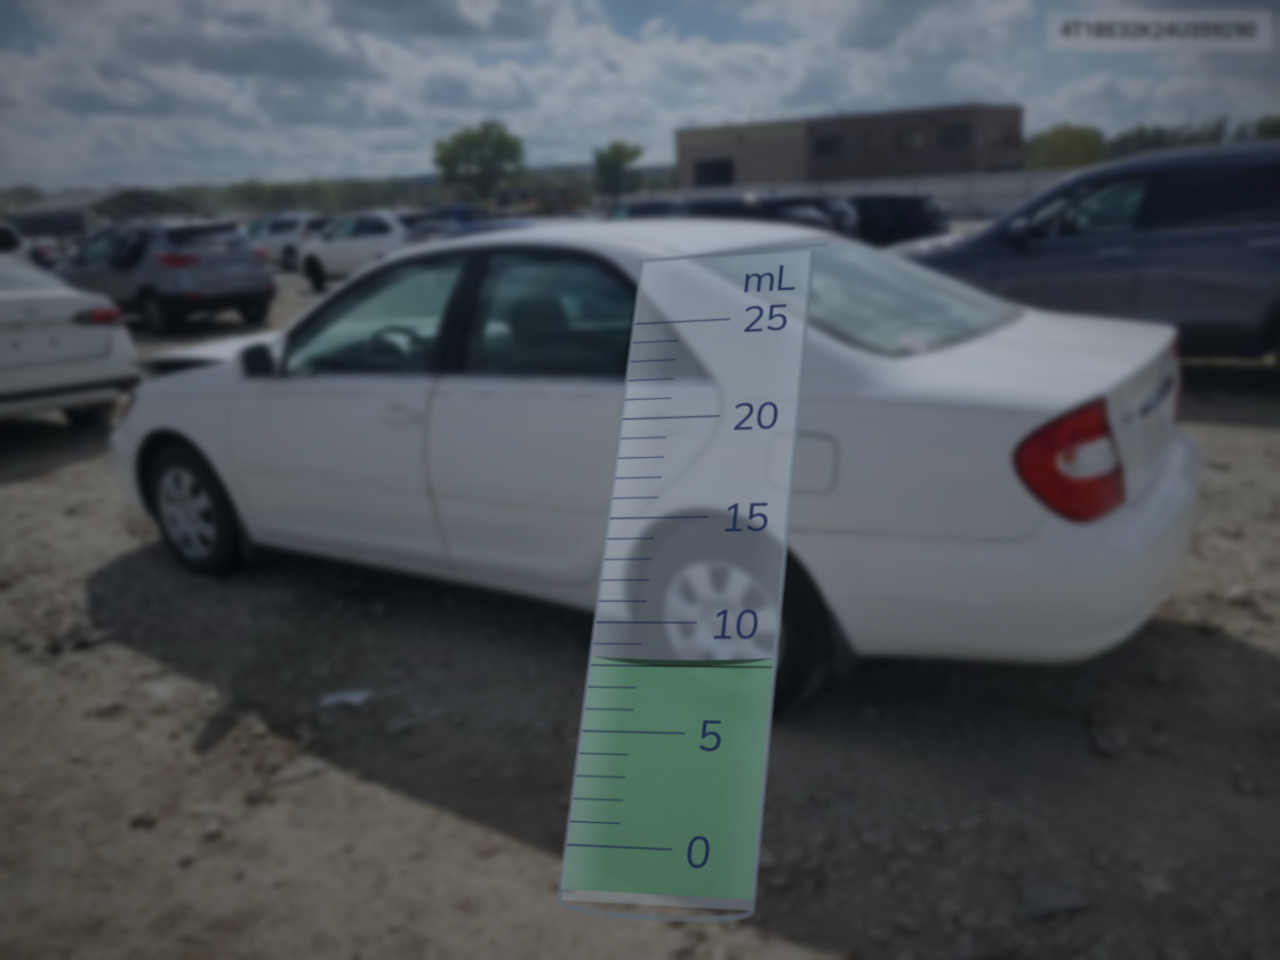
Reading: **8** mL
